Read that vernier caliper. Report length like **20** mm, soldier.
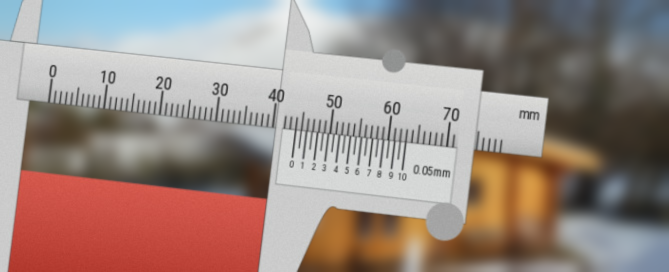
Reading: **44.0** mm
